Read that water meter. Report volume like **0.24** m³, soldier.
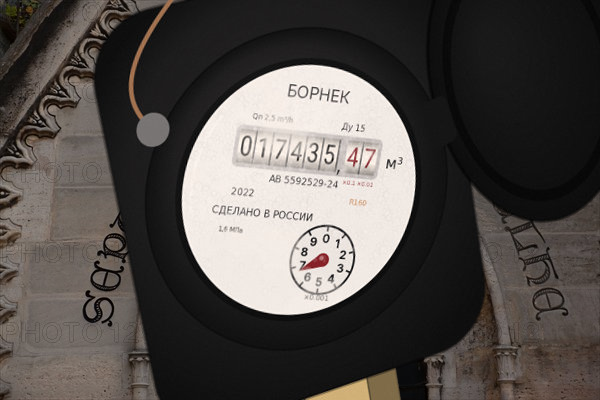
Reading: **17435.476** m³
